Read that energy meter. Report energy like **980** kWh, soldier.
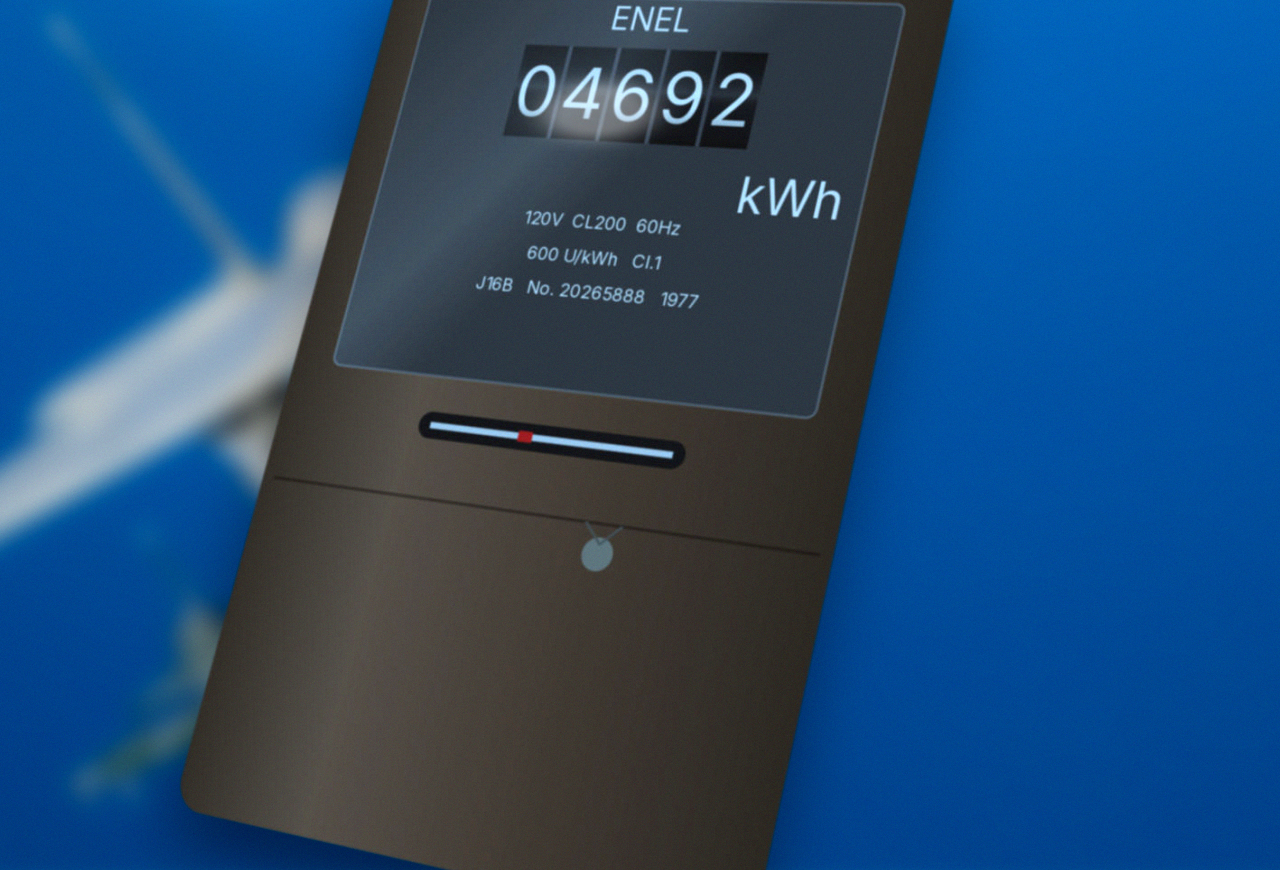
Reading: **4692** kWh
